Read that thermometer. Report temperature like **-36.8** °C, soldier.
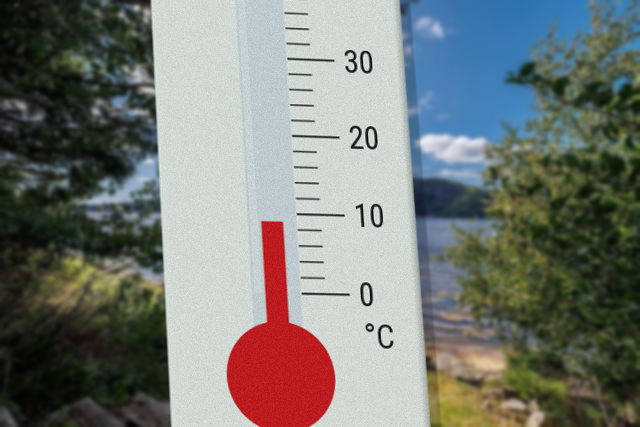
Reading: **9** °C
